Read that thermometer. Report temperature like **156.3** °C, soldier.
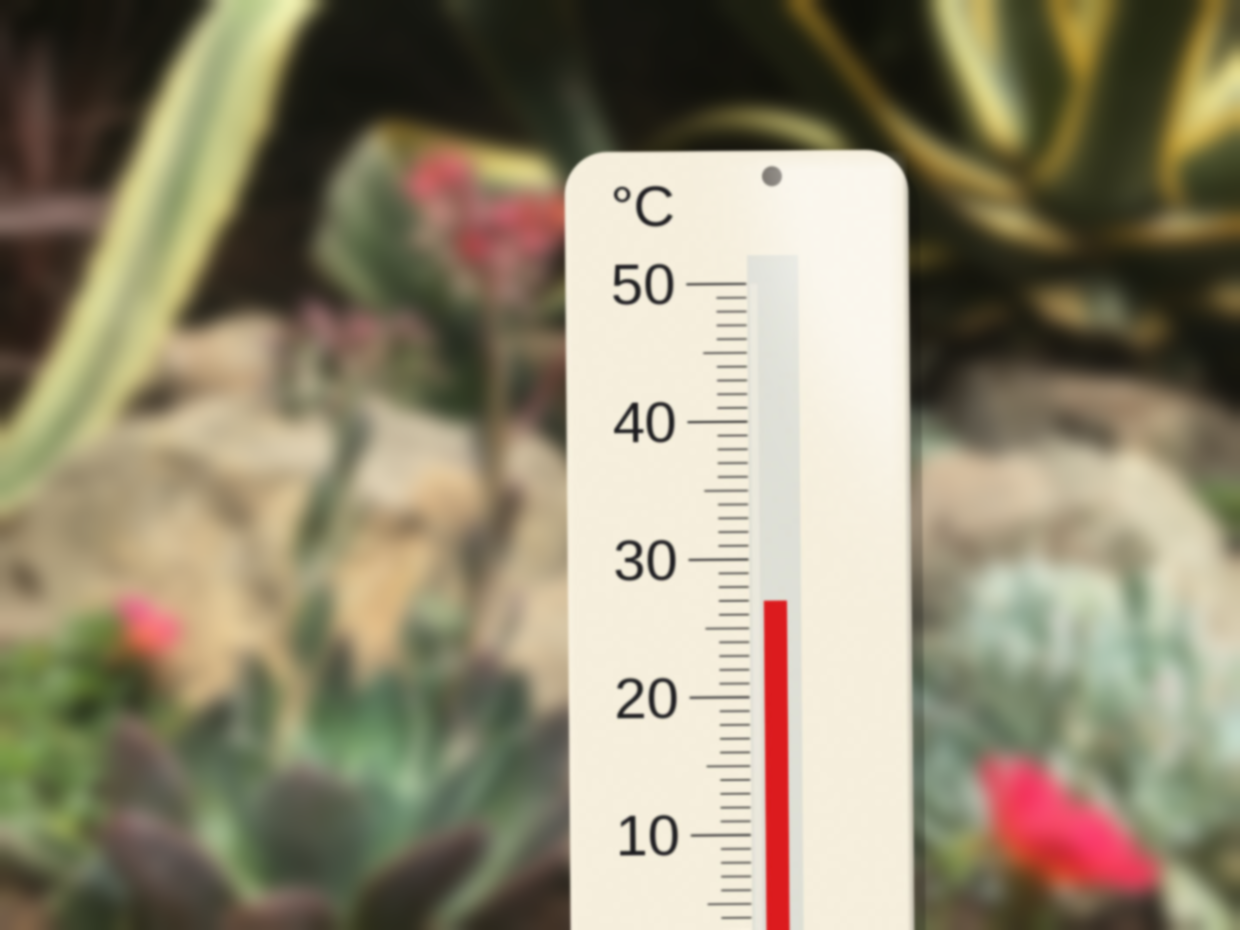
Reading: **27** °C
